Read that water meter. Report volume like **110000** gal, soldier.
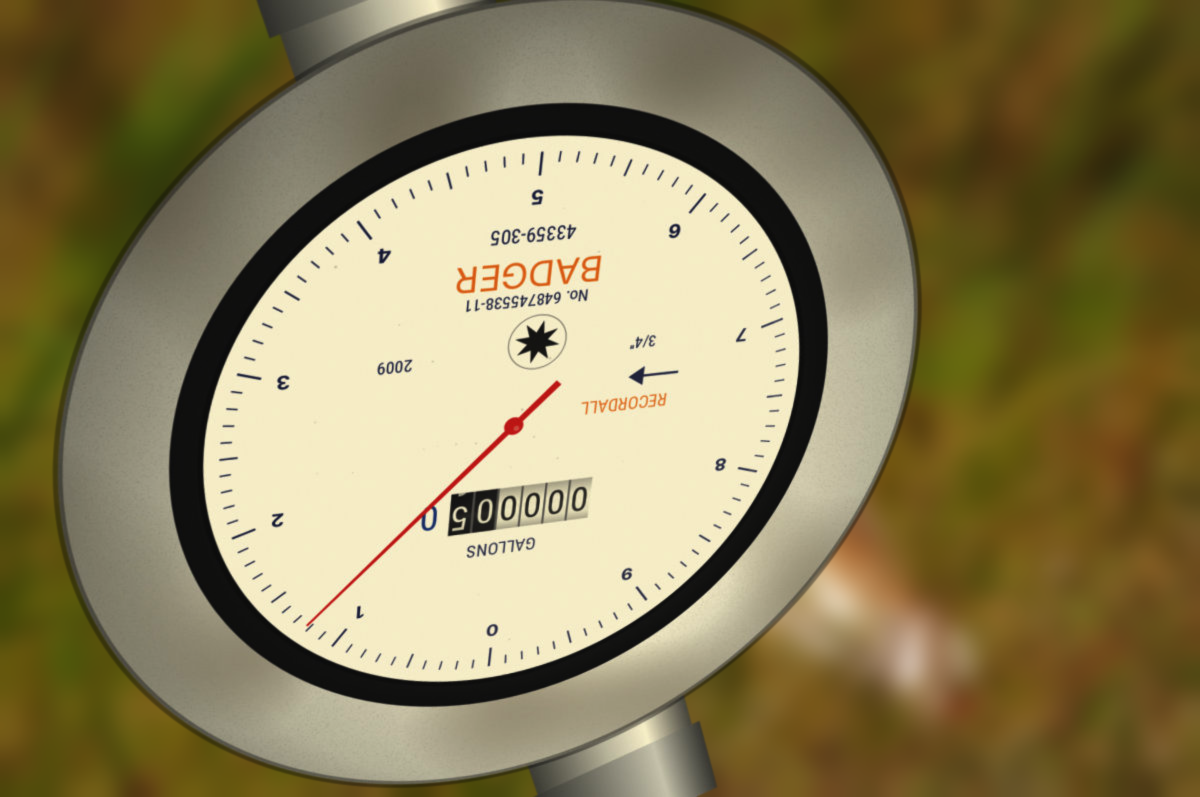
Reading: **51.2** gal
